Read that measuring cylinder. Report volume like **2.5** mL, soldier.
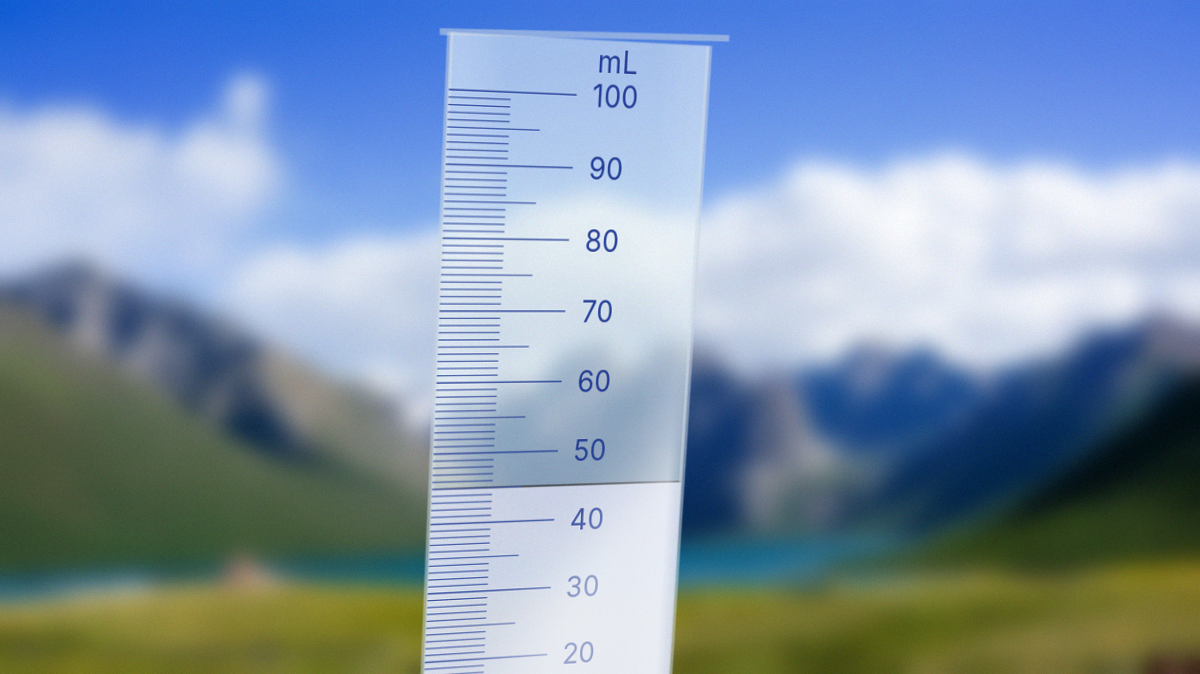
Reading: **45** mL
